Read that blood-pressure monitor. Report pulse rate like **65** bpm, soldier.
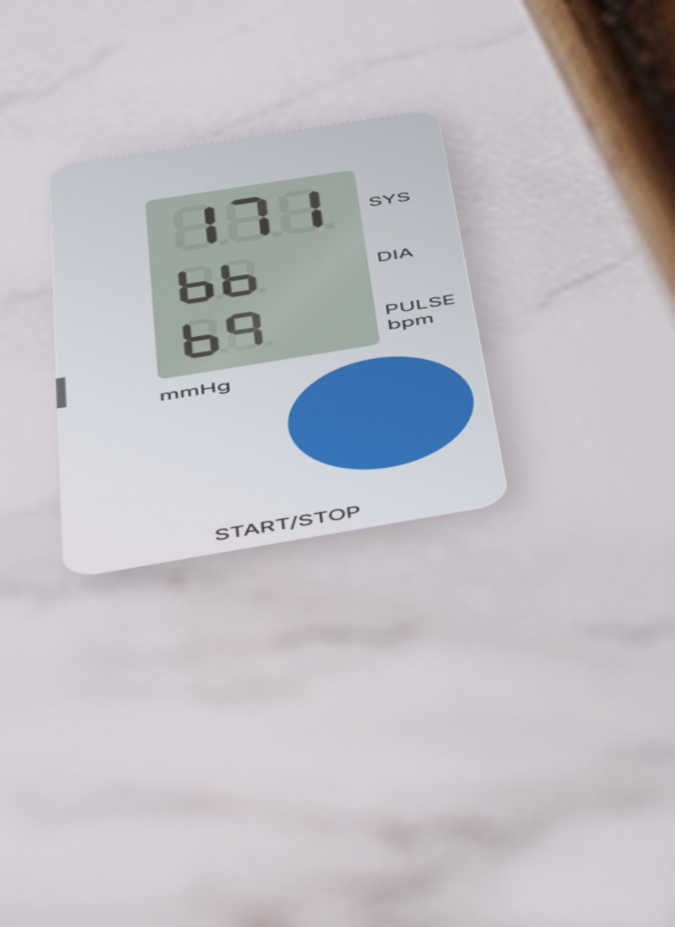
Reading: **69** bpm
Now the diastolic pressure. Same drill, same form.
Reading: **66** mmHg
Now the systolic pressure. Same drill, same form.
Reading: **171** mmHg
